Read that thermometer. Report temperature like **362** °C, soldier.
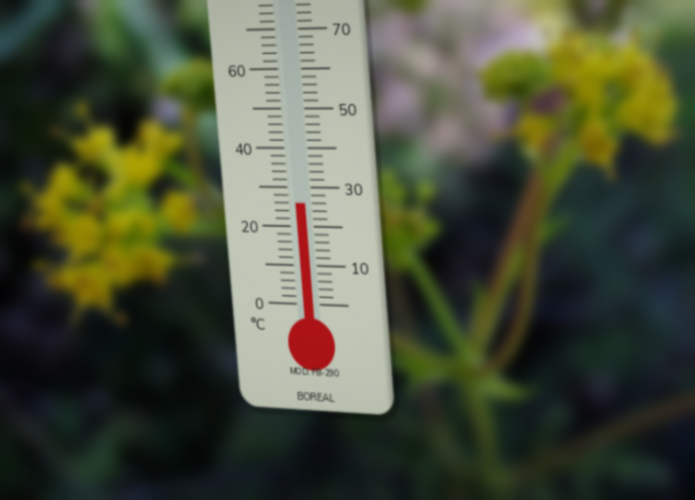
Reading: **26** °C
